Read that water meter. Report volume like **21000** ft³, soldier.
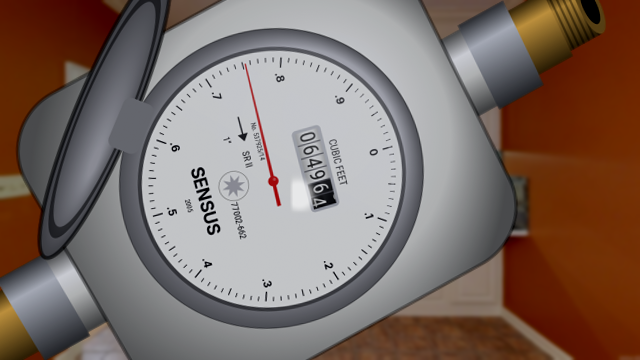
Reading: **64963.75** ft³
